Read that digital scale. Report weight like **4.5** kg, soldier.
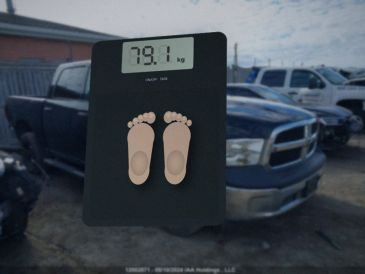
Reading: **79.1** kg
